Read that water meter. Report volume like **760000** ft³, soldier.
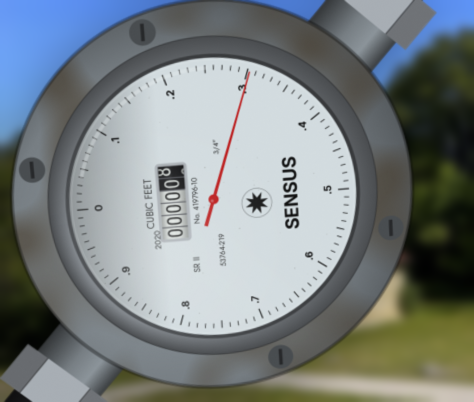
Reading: **8.30** ft³
